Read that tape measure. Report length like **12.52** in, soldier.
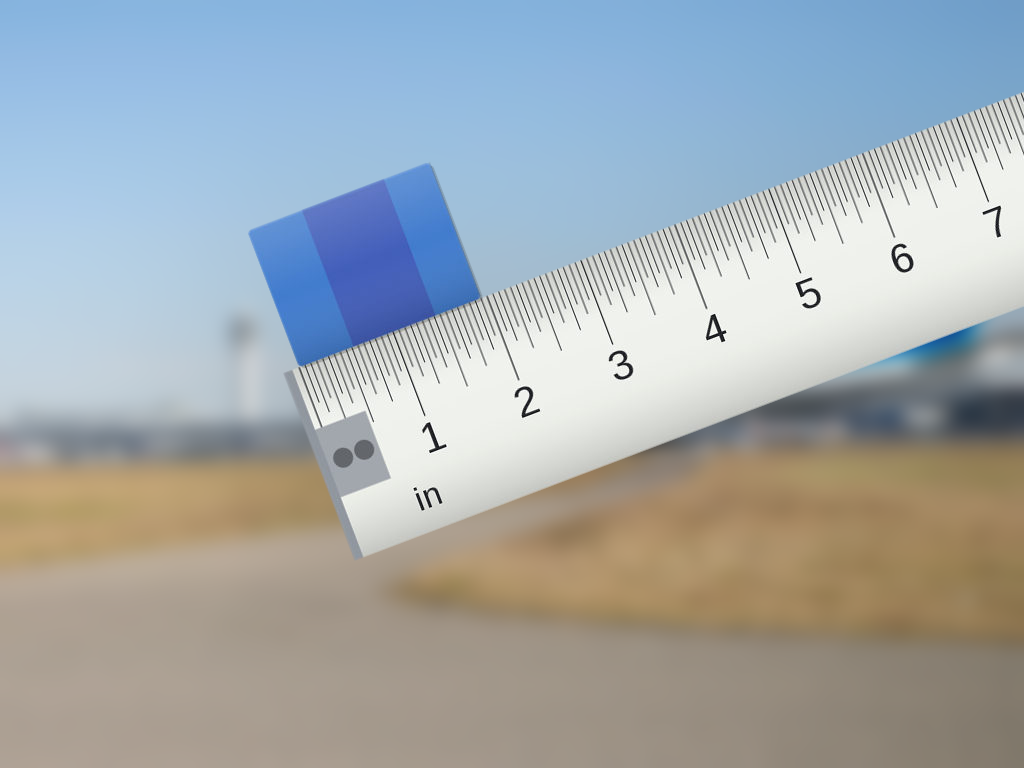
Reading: **1.9375** in
